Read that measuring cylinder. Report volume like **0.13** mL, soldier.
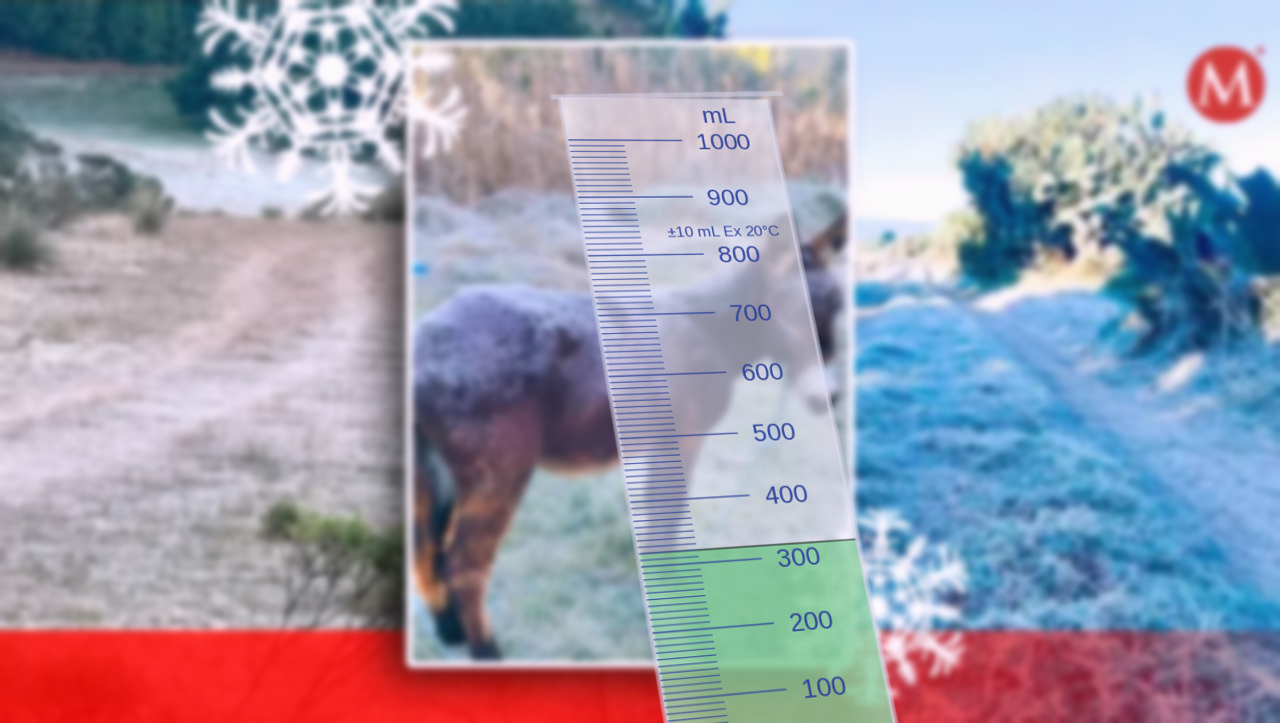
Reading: **320** mL
